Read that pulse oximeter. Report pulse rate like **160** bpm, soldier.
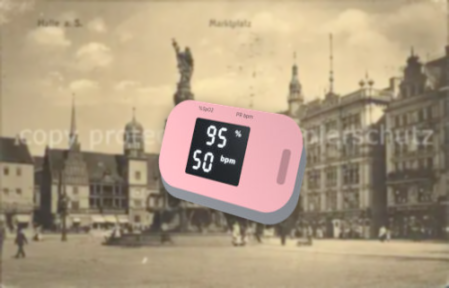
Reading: **50** bpm
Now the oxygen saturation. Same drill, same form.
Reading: **95** %
